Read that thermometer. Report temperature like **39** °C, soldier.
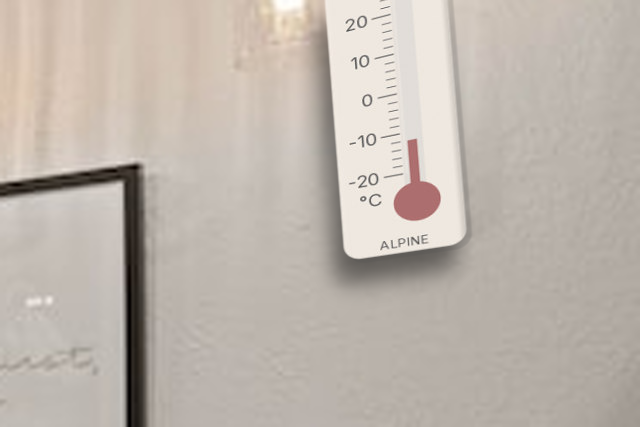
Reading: **-12** °C
